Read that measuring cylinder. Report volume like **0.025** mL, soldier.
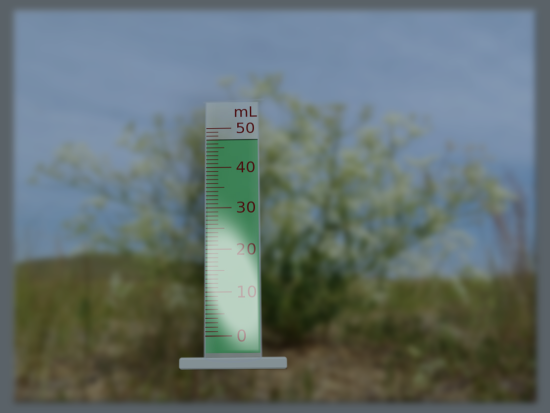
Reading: **47** mL
